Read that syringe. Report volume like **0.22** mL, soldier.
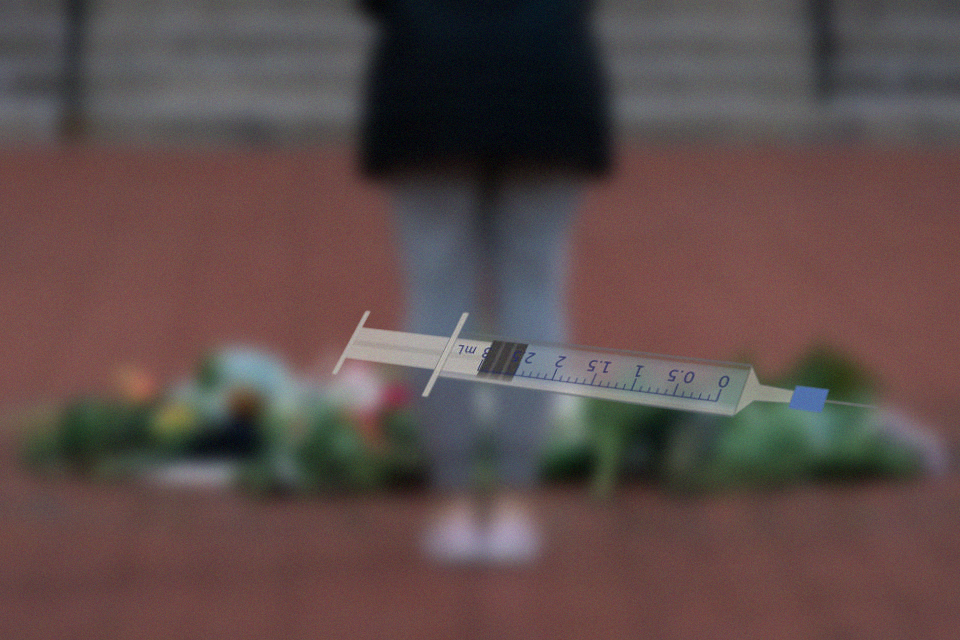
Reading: **2.5** mL
